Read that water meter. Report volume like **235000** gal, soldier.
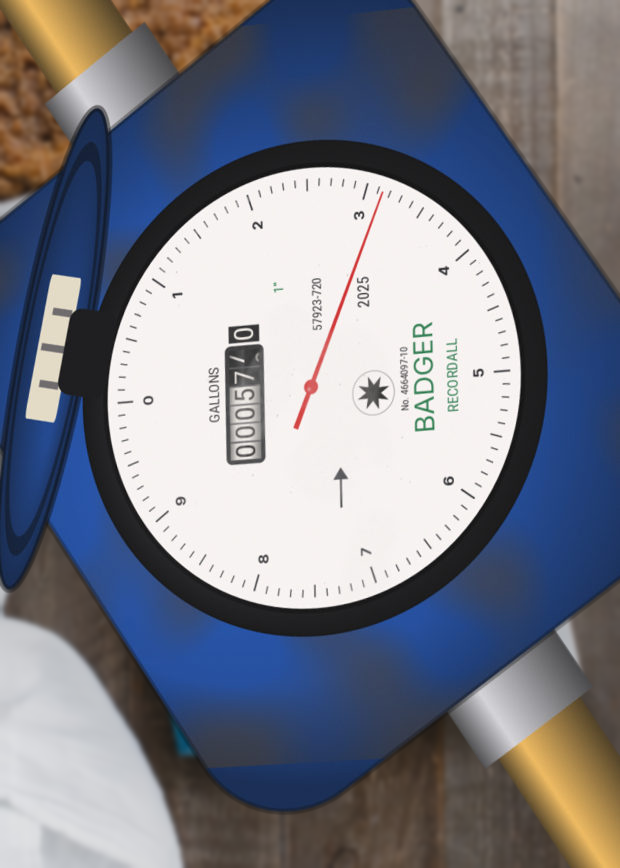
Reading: **5773.1** gal
